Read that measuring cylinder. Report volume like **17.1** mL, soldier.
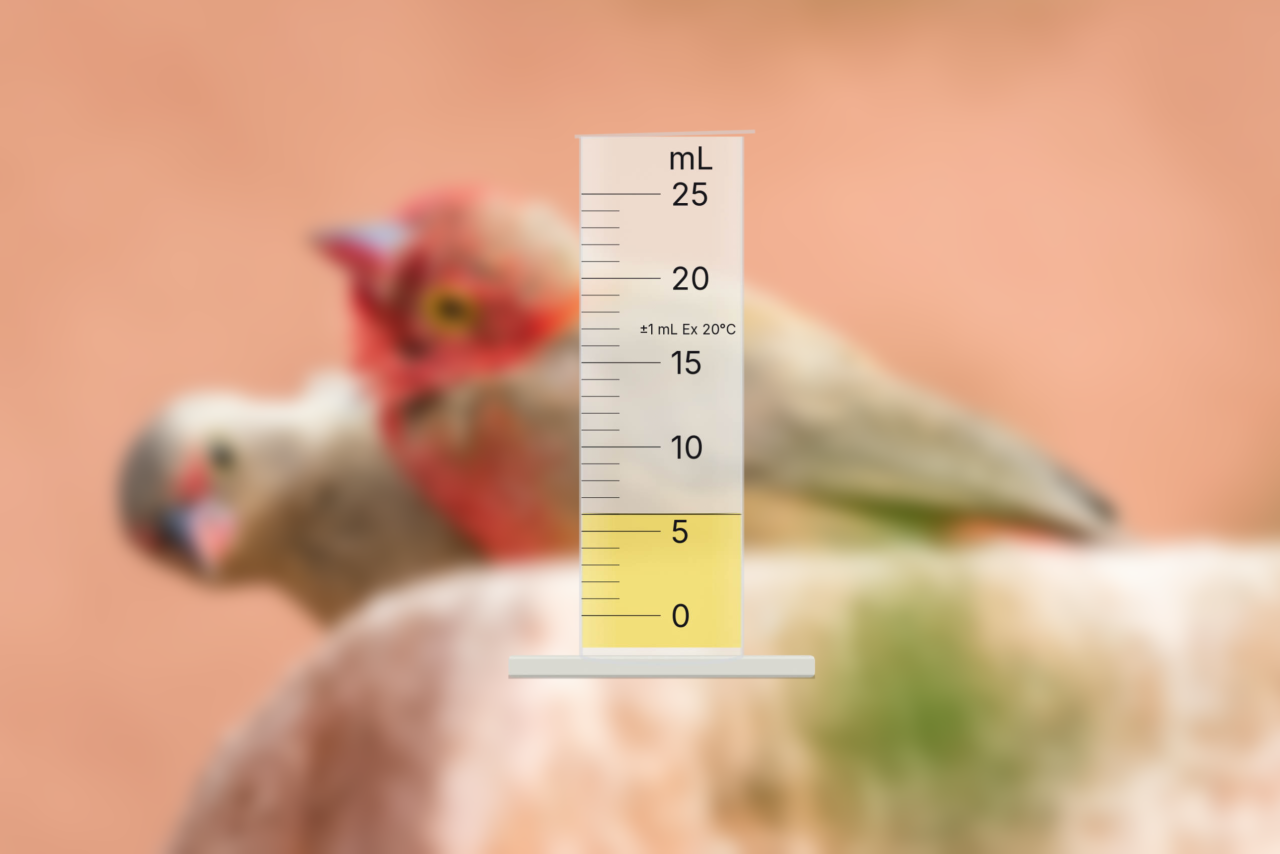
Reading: **6** mL
